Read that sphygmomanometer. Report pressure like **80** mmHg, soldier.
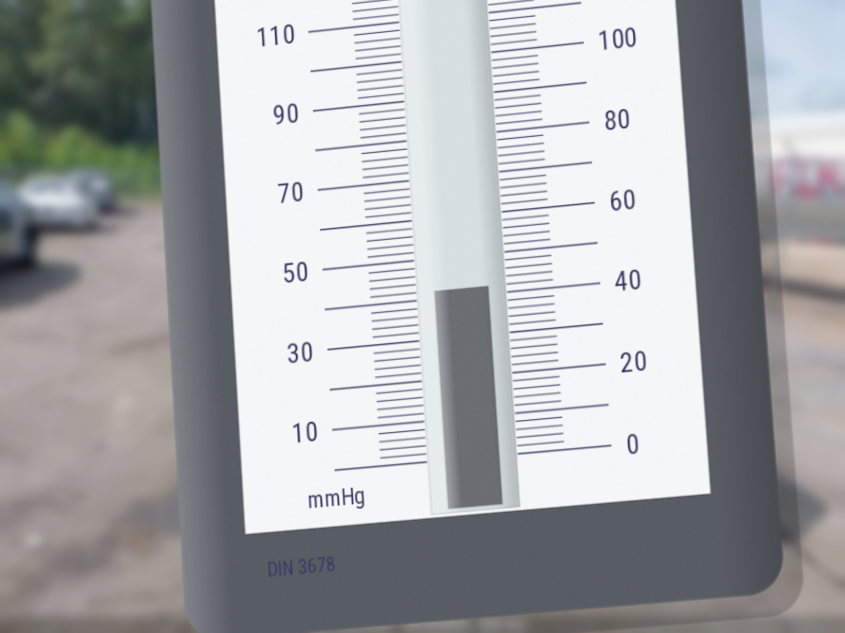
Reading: **42** mmHg
